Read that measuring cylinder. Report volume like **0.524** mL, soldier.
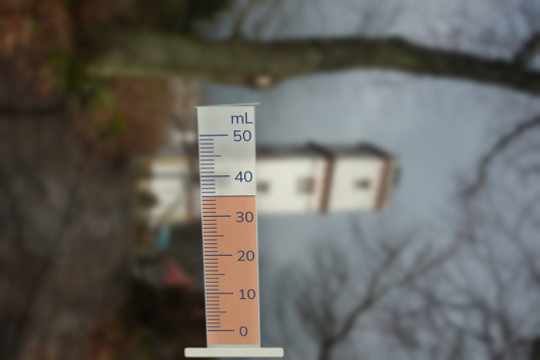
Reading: **35** mL
